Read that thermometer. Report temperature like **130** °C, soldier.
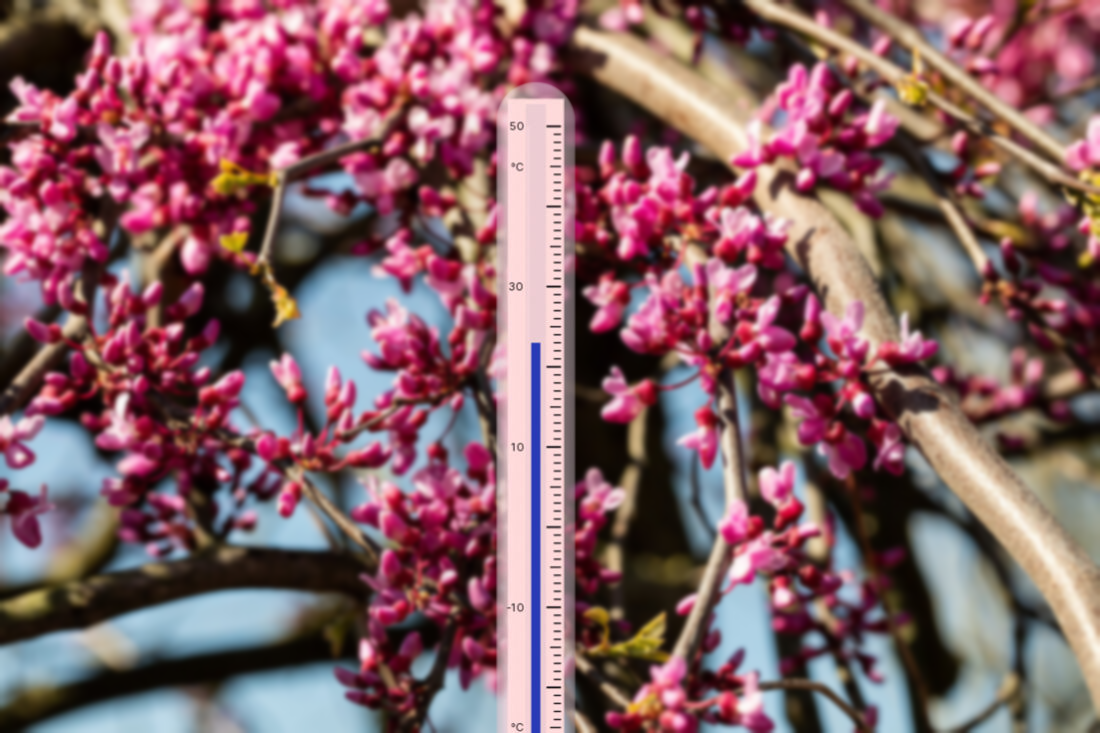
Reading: **23** °C
